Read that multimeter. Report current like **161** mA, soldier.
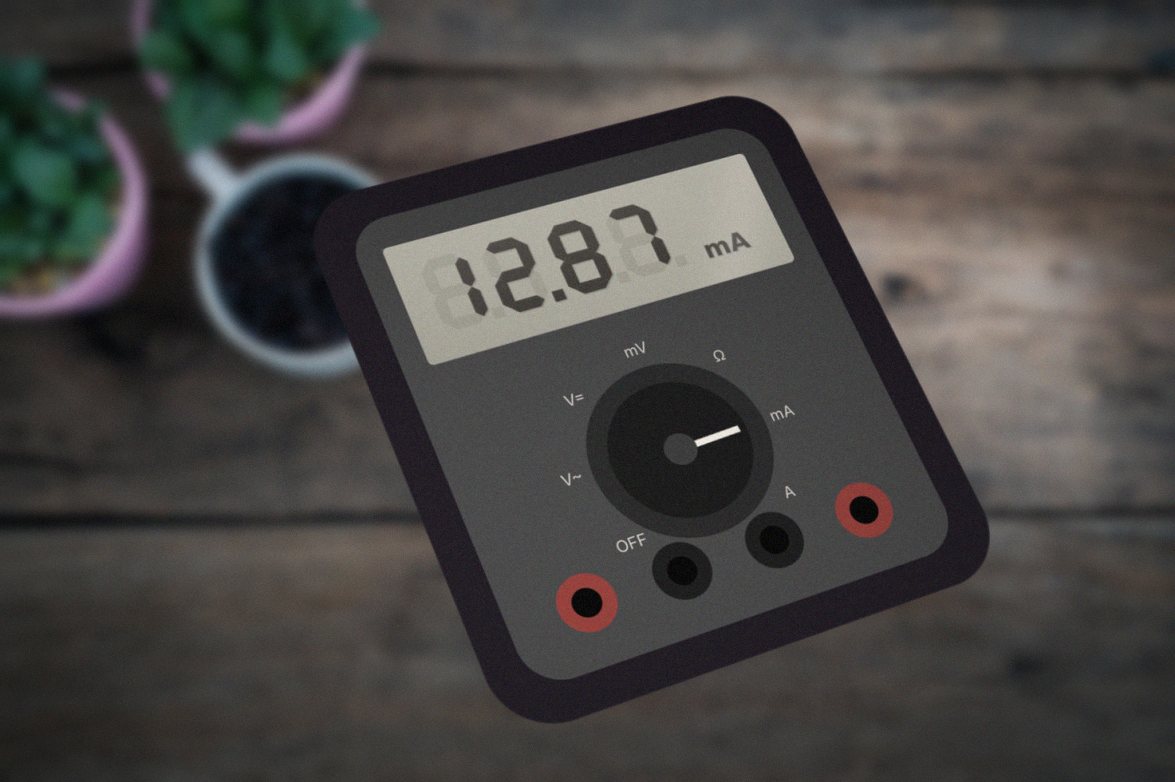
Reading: **12.87** mA
